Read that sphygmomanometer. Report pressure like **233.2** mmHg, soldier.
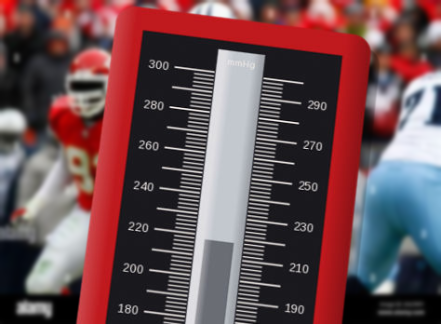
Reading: **218** mmHg
